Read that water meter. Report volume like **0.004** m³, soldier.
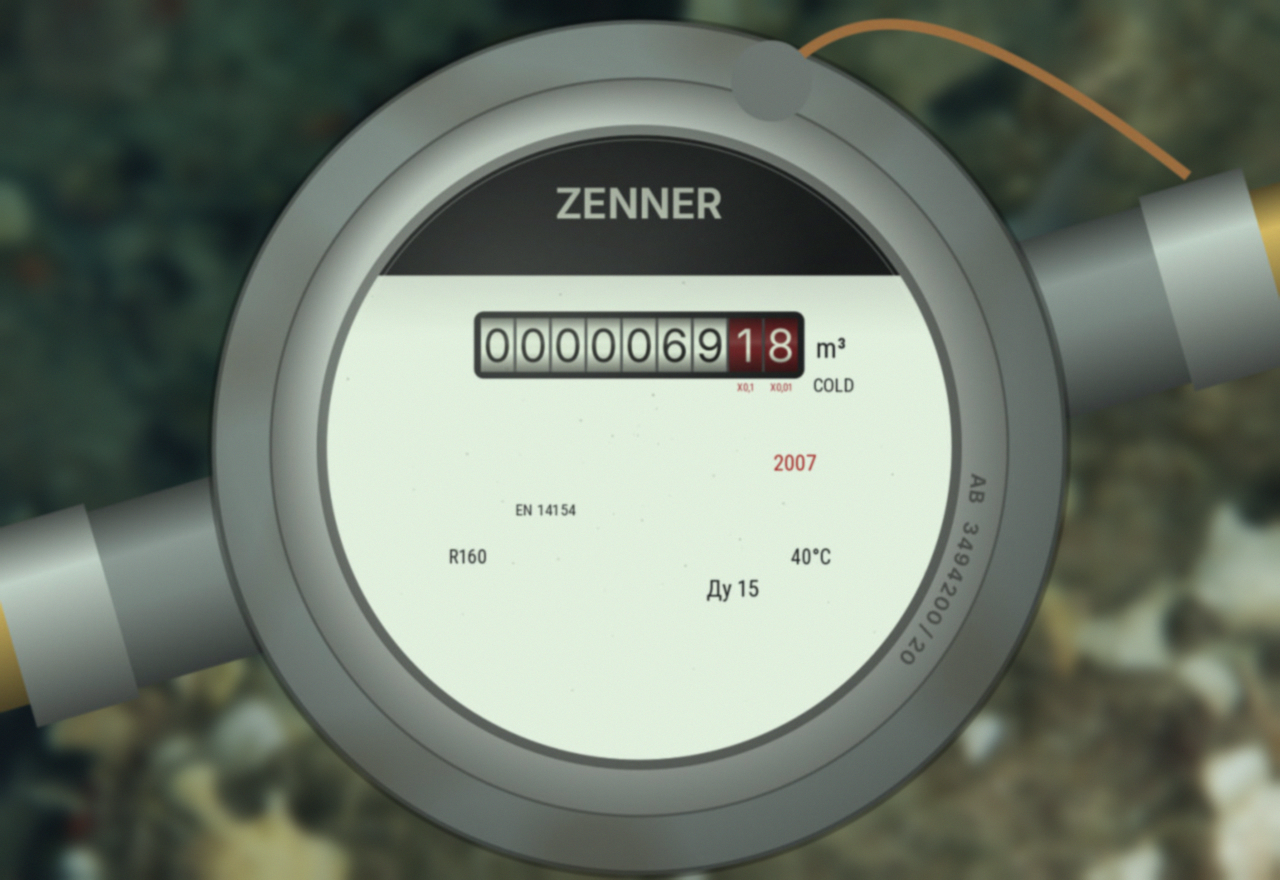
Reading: **69.18** m³
